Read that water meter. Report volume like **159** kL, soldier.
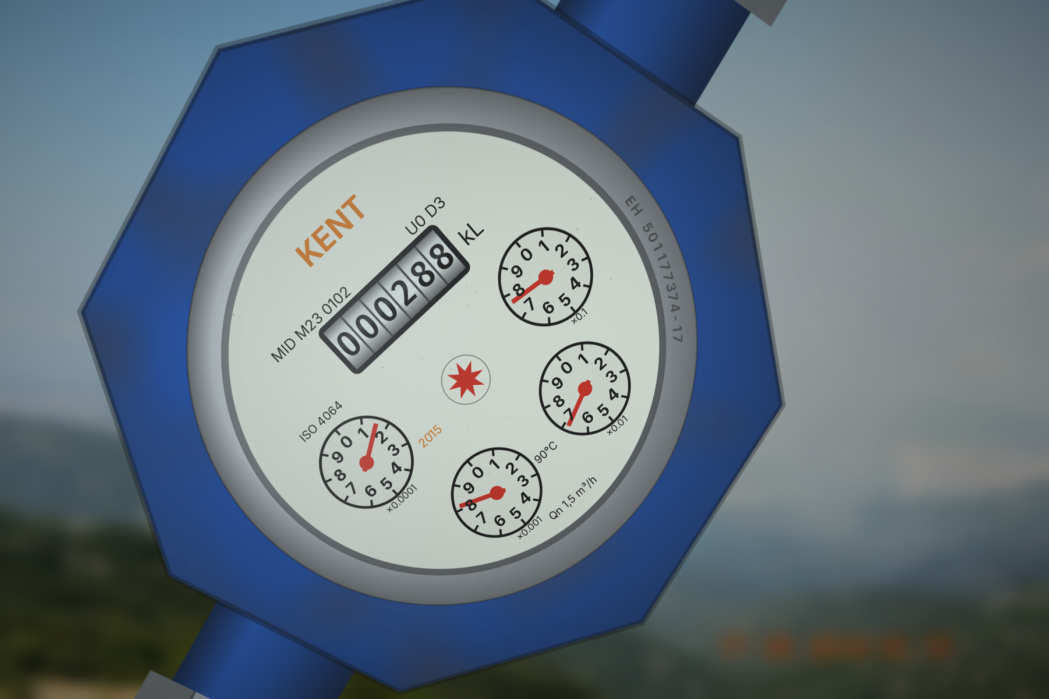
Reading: **288.7681** kL
